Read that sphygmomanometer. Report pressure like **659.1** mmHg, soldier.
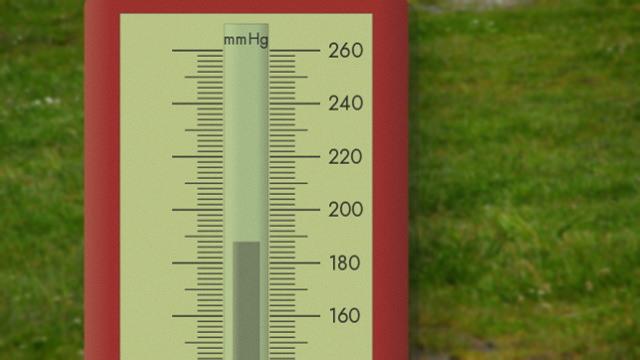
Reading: **188** mmHg
